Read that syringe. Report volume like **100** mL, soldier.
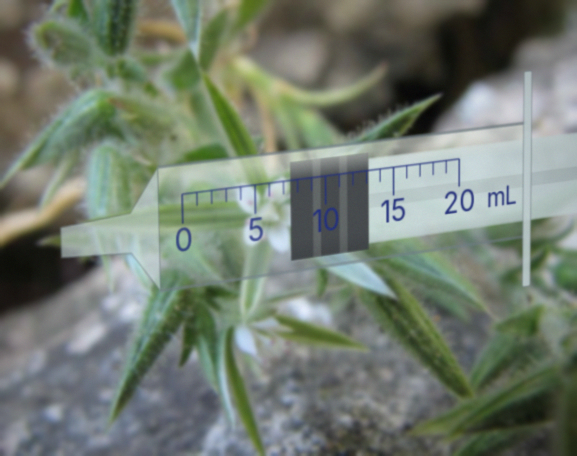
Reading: **7.5** mL
